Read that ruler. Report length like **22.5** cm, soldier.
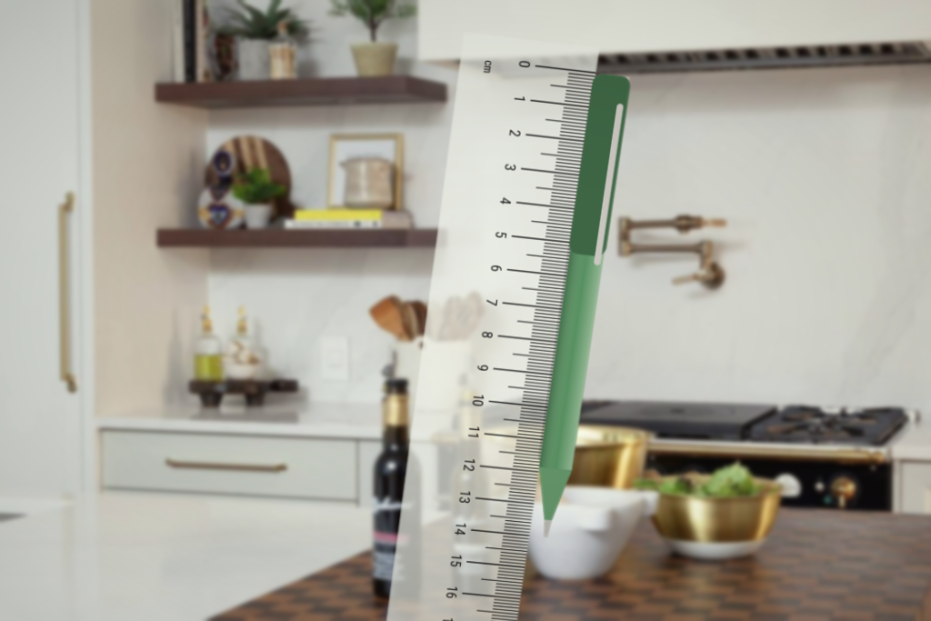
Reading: **14** cm
